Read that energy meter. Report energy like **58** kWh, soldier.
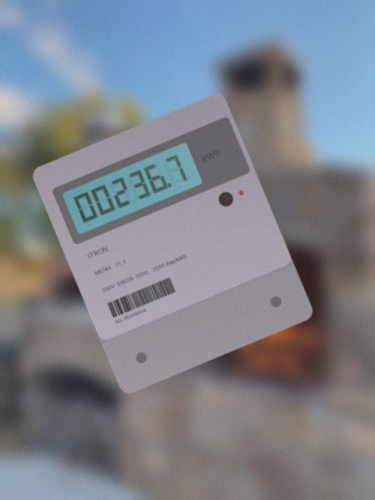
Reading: **236.7** kWh
